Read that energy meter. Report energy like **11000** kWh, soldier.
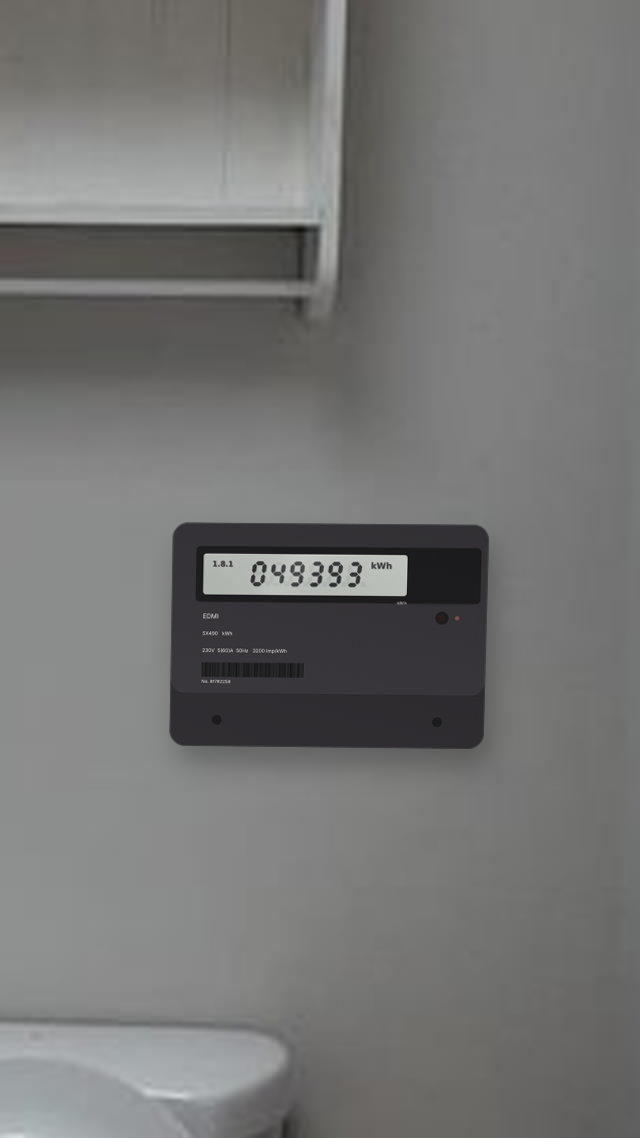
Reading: **49393** kWh
